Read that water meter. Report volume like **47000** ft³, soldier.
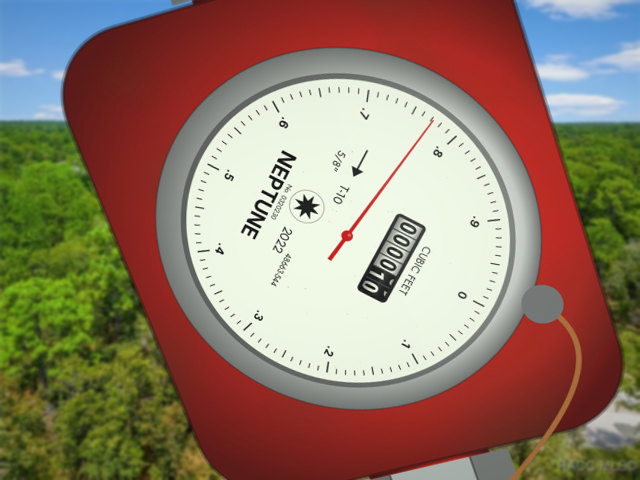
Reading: **9.77** ft³
